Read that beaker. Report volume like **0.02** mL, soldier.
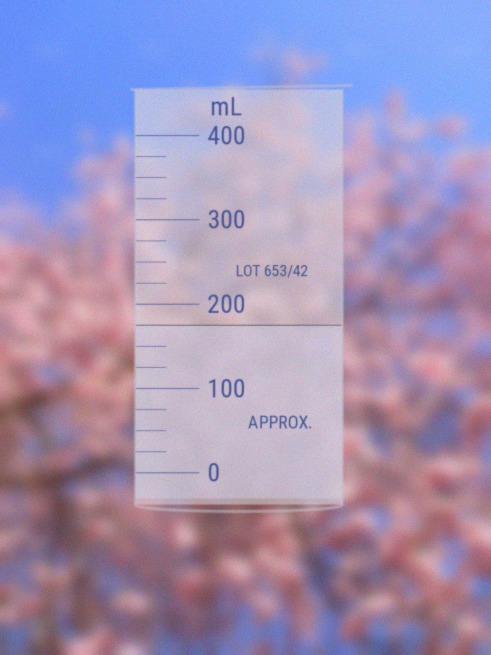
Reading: **175** mL
